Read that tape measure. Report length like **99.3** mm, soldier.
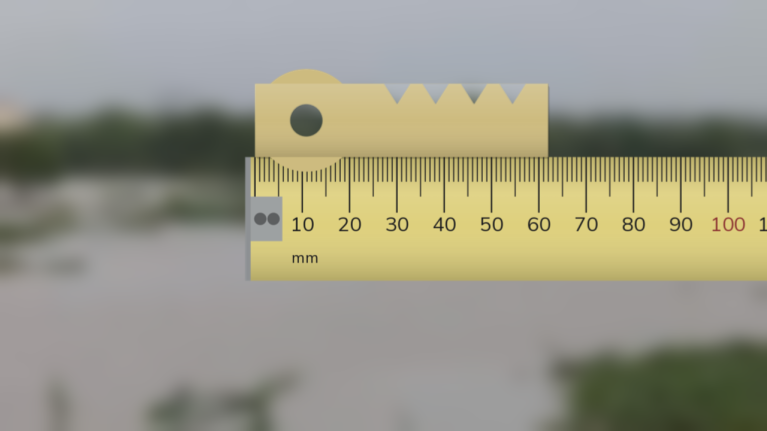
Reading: **62** mm
